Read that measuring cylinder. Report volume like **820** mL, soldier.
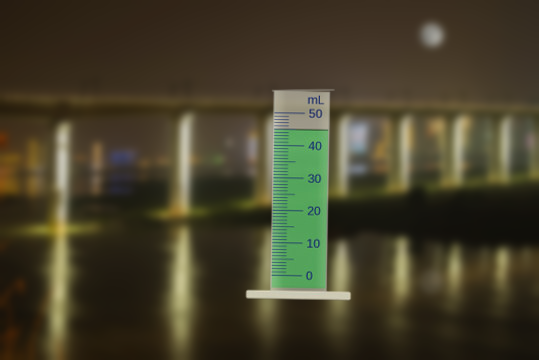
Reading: **45** mL
